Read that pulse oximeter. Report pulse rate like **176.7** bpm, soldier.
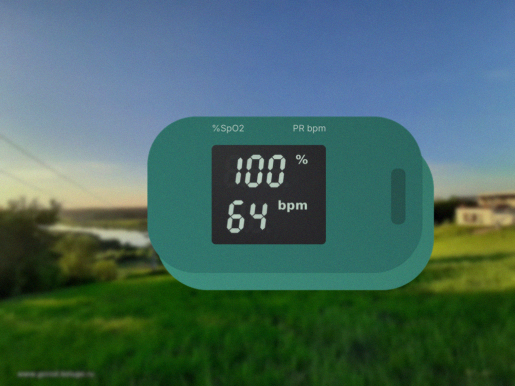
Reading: **64** bpm
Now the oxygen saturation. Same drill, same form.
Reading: **100** %
